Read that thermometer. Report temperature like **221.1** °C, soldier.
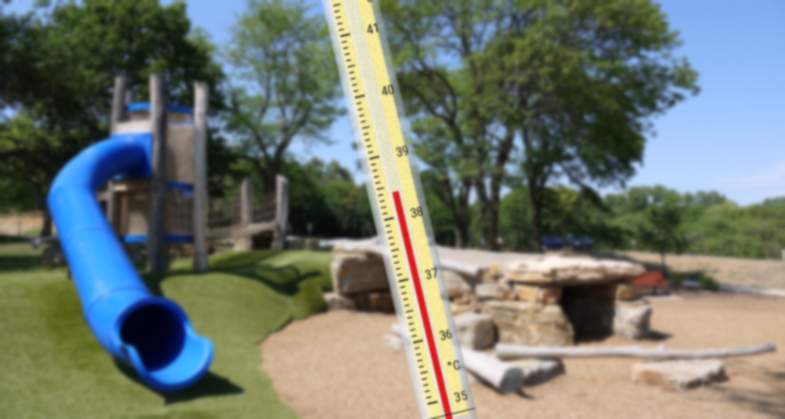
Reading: **38.4** °C
